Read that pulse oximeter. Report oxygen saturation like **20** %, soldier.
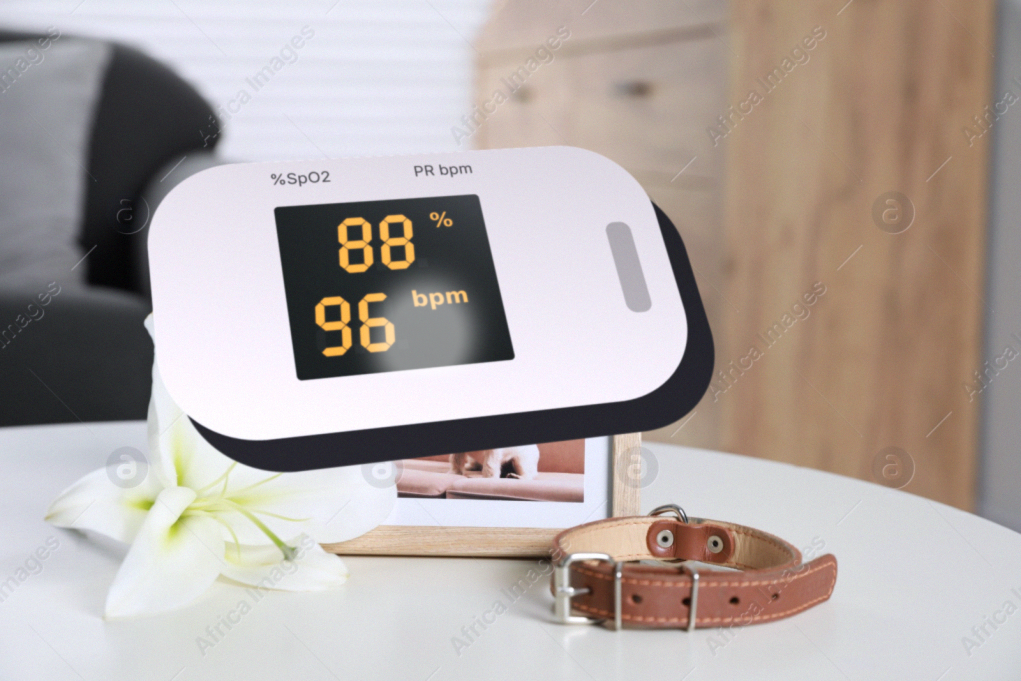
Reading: **88** %
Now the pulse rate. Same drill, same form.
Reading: **96** bpm
